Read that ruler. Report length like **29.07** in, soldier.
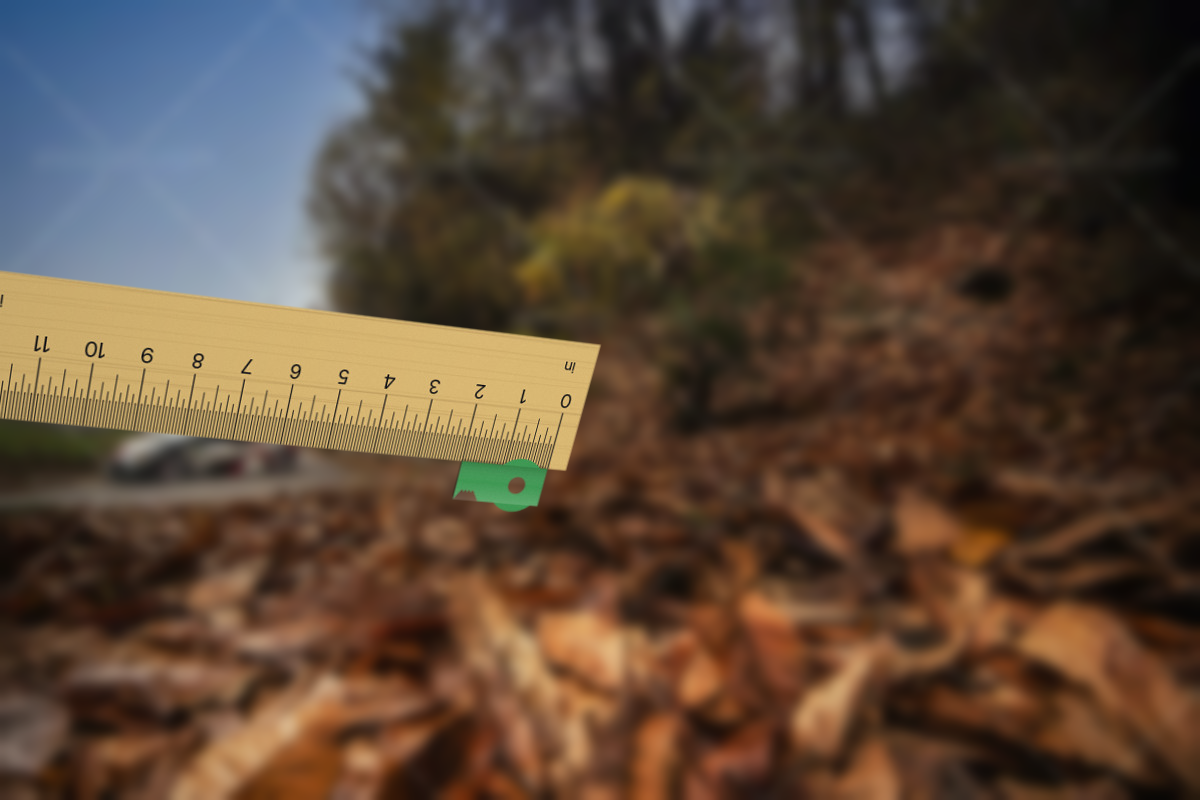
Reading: **2** in
